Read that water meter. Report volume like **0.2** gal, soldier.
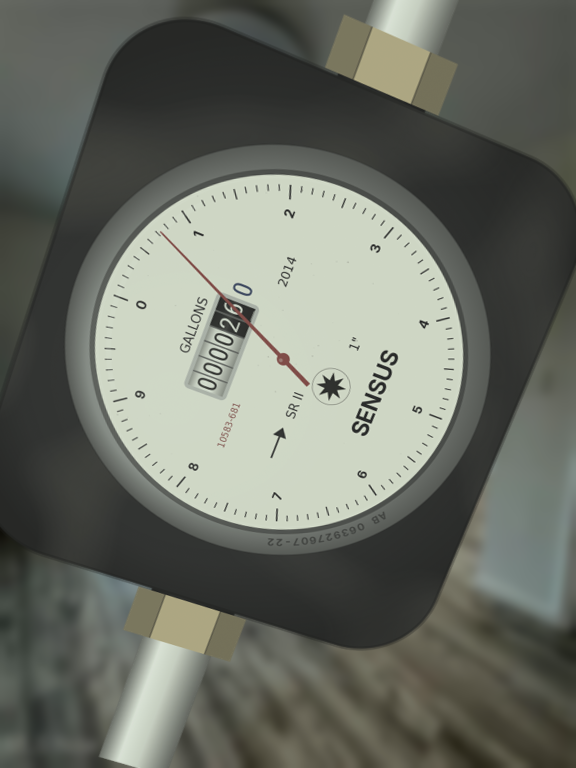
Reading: **260.7** gal
